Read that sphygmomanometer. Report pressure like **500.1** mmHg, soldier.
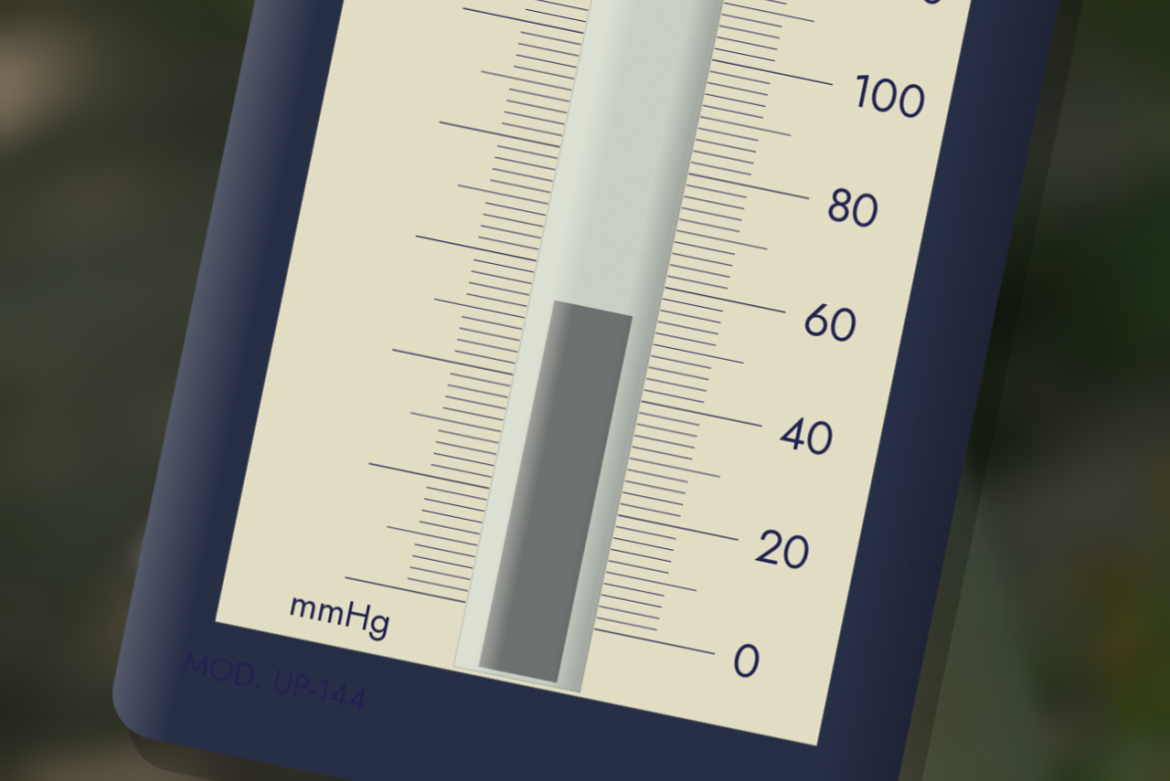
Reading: **54** mmHg
